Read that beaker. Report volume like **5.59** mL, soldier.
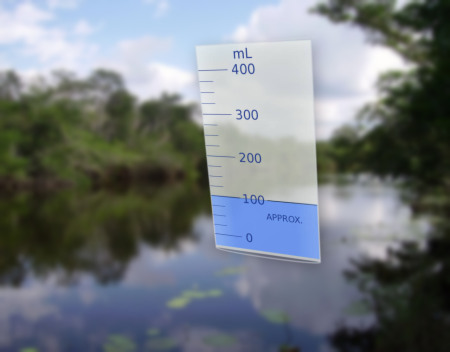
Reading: **100** mL
